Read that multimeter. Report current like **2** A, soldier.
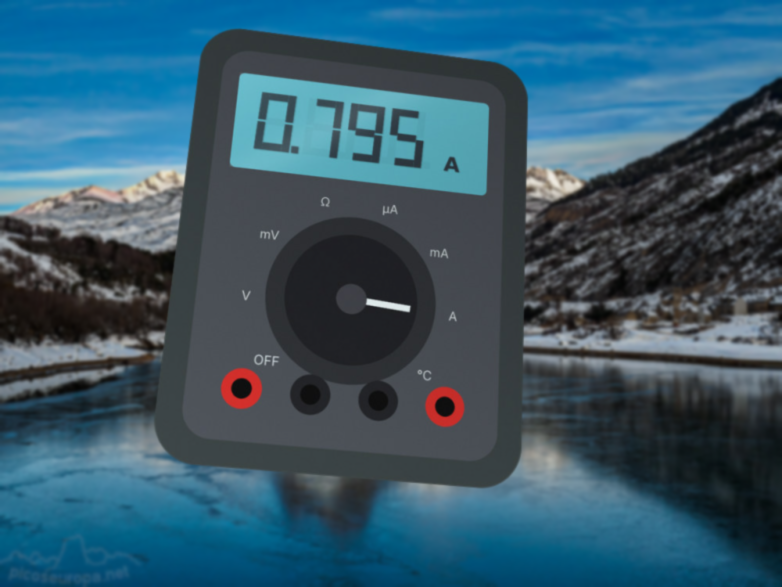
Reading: **0.795** A
